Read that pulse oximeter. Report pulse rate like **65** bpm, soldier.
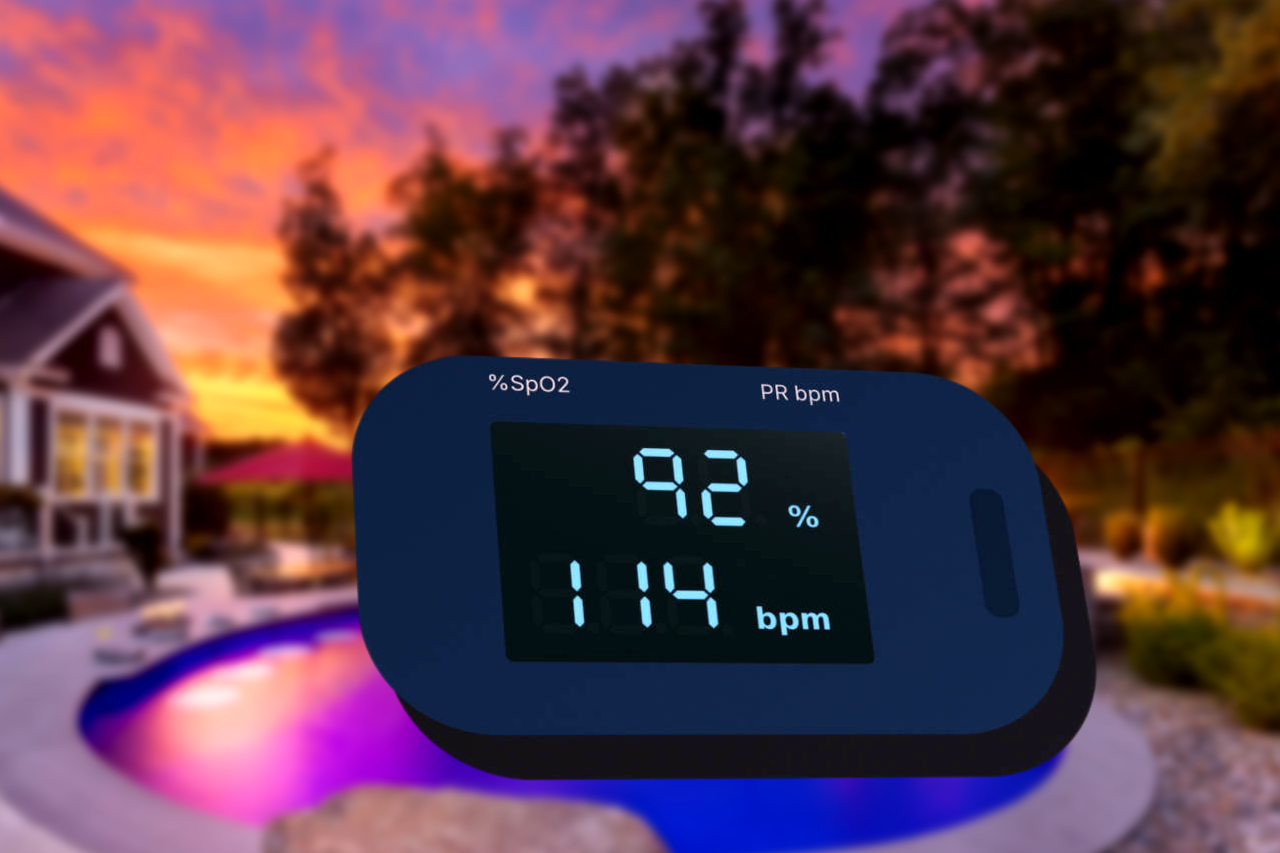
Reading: **114** bpm
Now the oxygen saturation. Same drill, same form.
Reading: **92** %
